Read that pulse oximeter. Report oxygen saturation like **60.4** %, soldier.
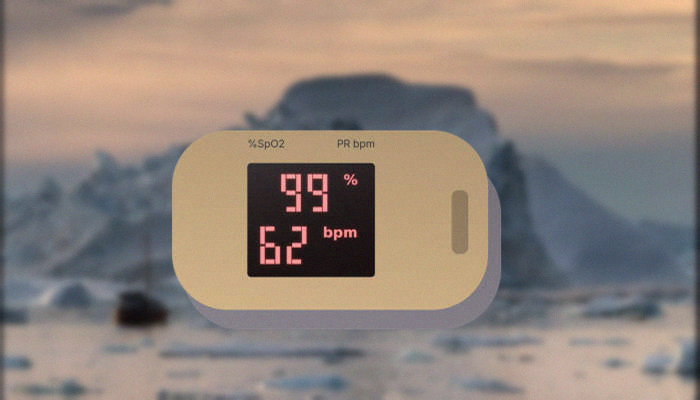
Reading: **99** %
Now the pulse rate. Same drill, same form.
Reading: **62** bpm
